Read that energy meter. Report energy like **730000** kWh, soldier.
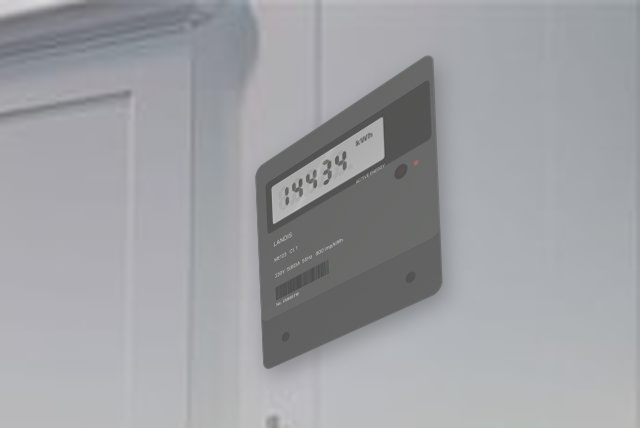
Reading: **14434** kWh
